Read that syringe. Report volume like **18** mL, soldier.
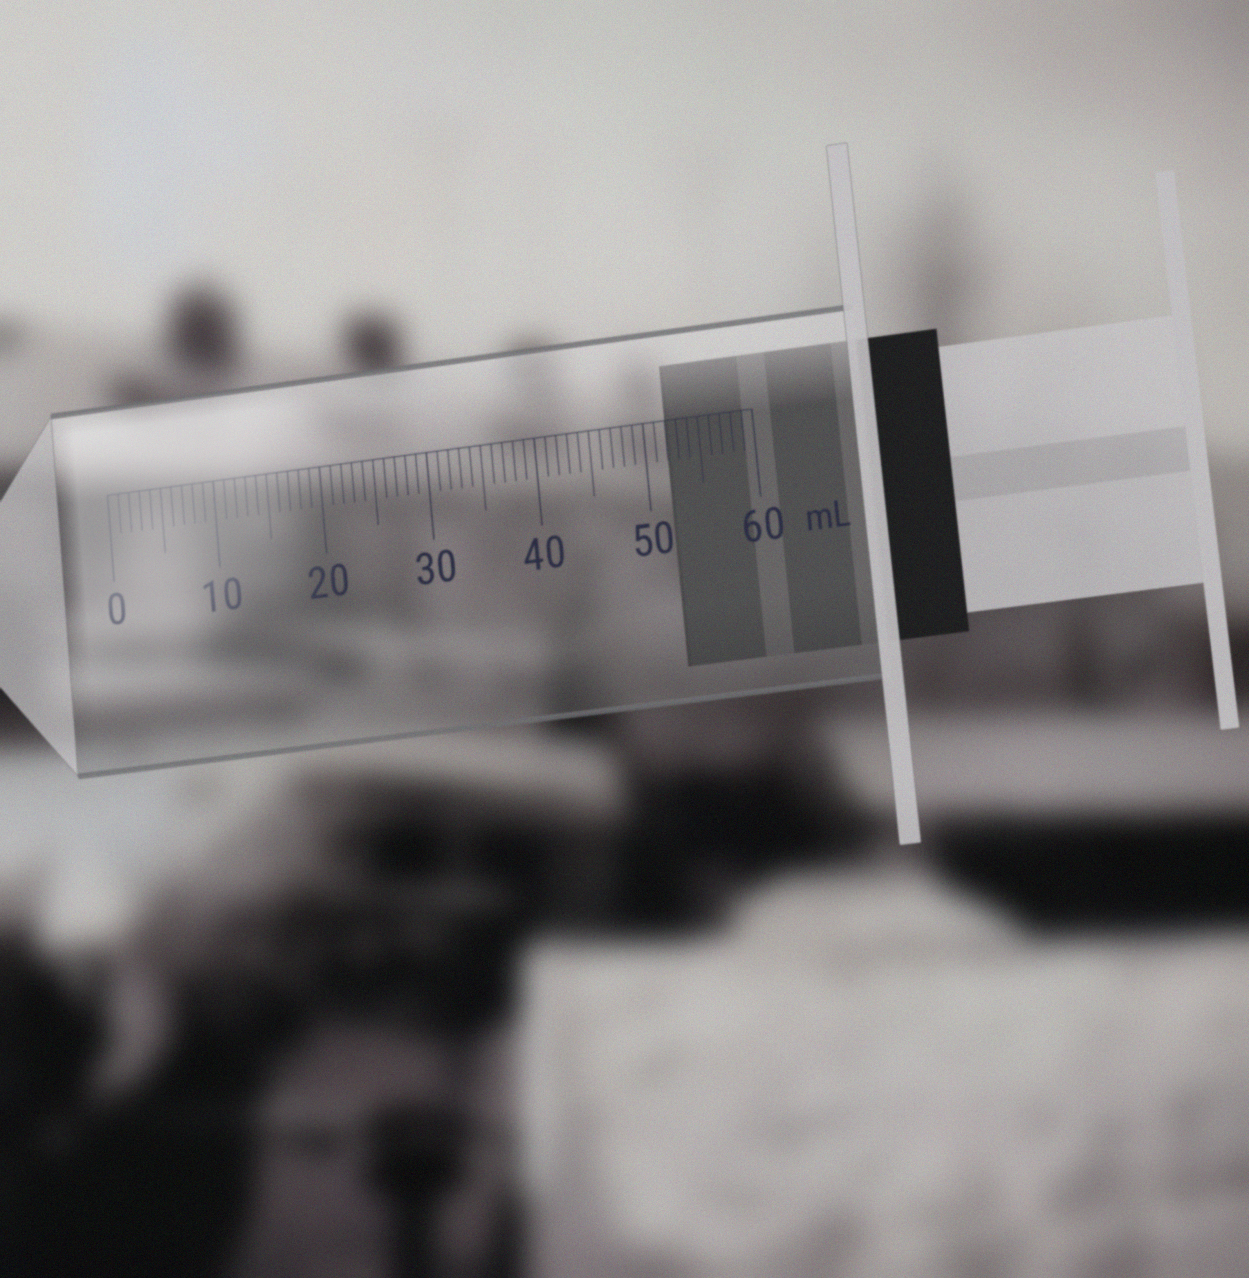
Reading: **52** mL
